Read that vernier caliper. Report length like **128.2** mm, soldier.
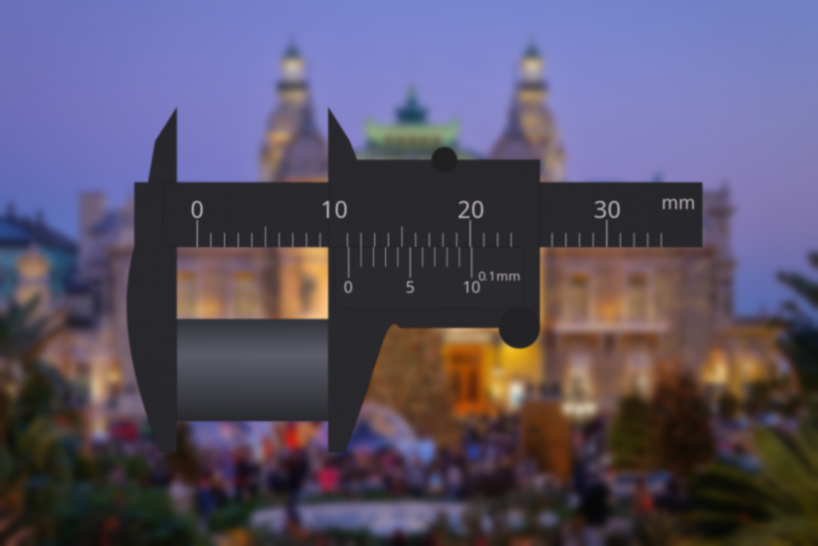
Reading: **11.1** mm
